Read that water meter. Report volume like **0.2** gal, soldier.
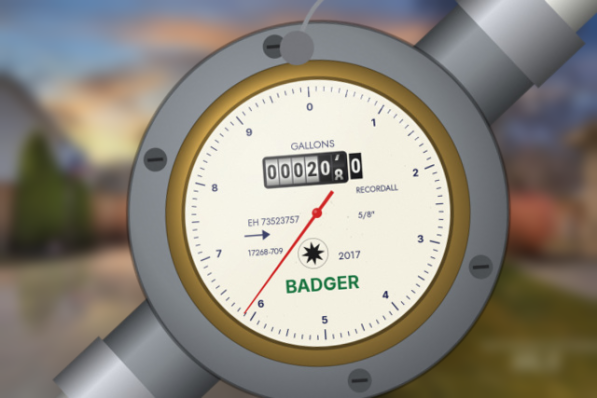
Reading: **2076.1** gal
